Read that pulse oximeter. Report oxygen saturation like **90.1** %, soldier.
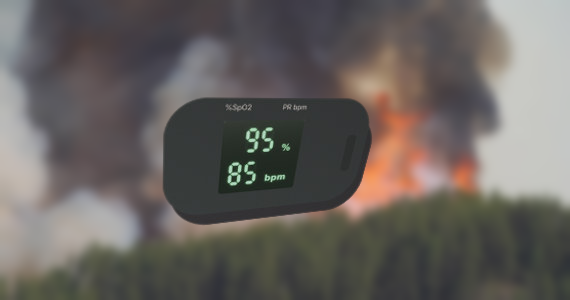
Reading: **95** %
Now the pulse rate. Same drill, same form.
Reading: **85** bpm
